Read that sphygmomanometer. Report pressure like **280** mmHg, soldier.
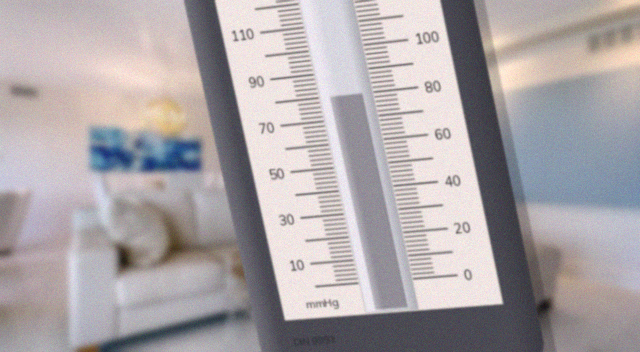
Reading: **80** mmHg
